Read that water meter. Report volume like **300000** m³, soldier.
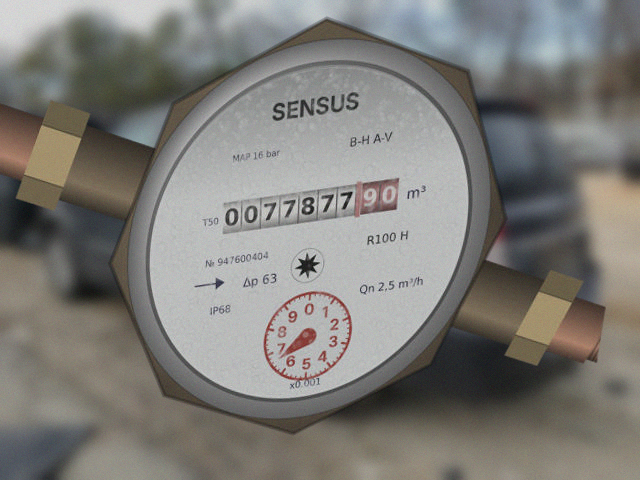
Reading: **77877.906** m³
